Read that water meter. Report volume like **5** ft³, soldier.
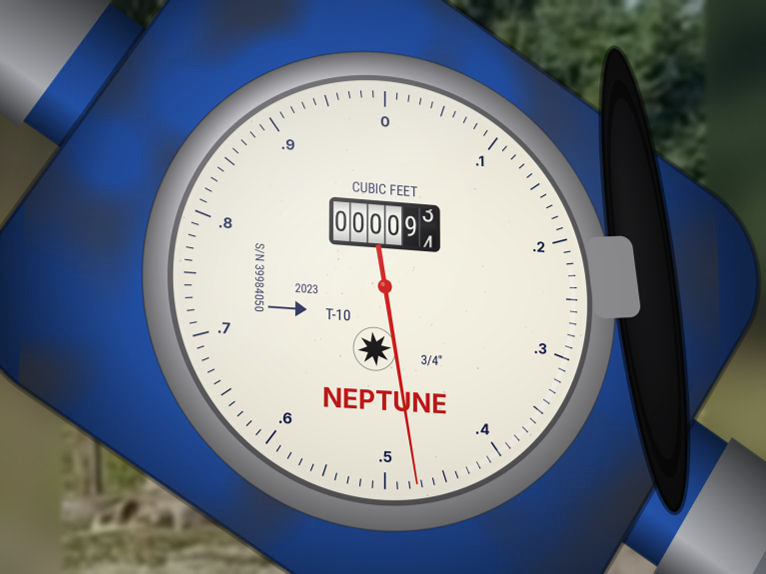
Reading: **93.47** ft³
